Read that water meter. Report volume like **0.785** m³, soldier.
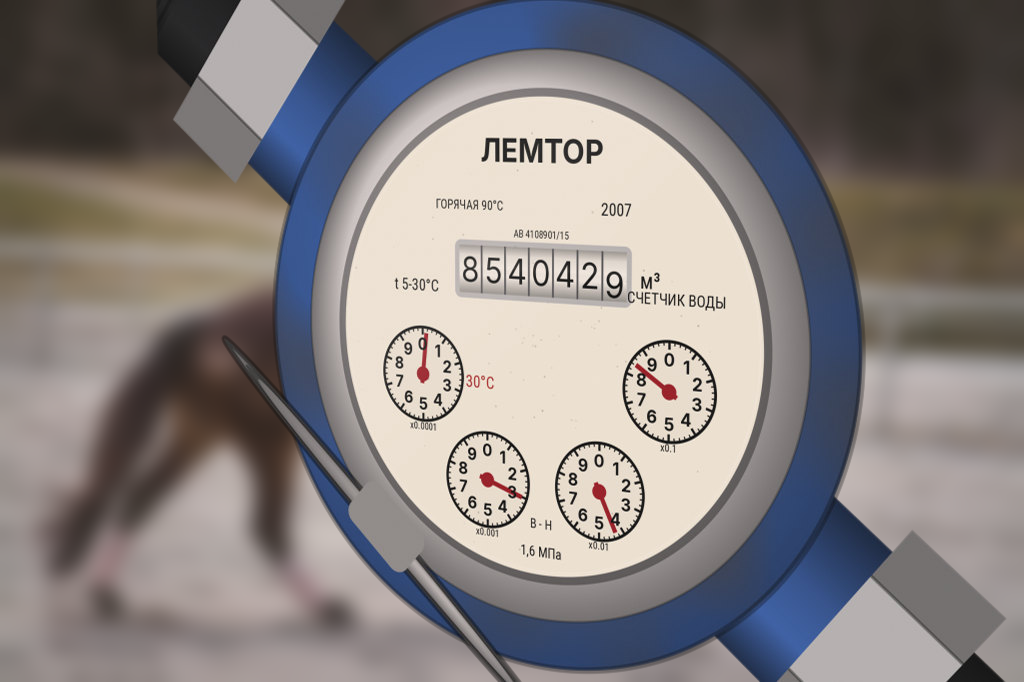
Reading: **8540428.8430** m³
